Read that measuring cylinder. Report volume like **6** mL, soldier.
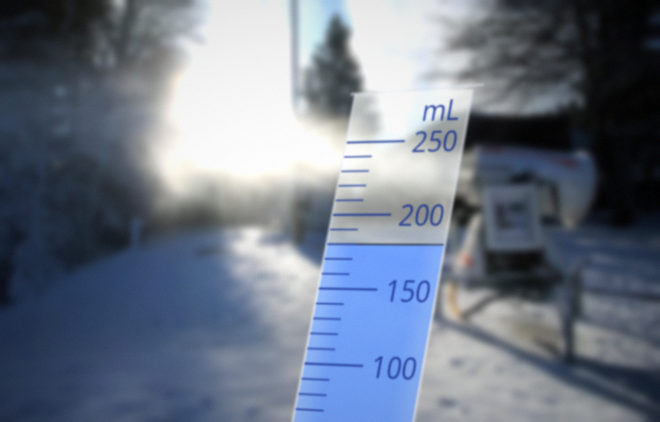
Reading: **180** mL
